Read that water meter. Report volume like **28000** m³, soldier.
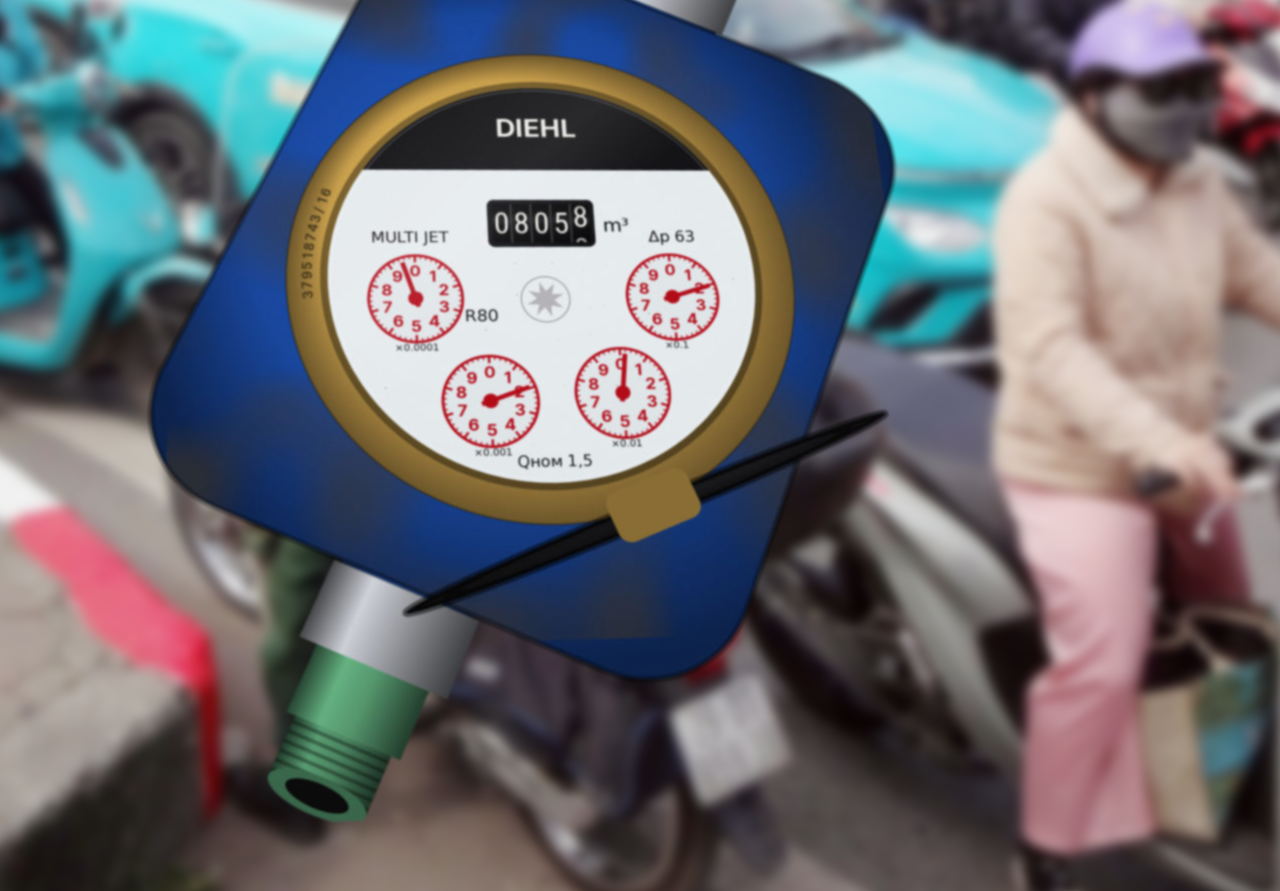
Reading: **8058.2019** m³
